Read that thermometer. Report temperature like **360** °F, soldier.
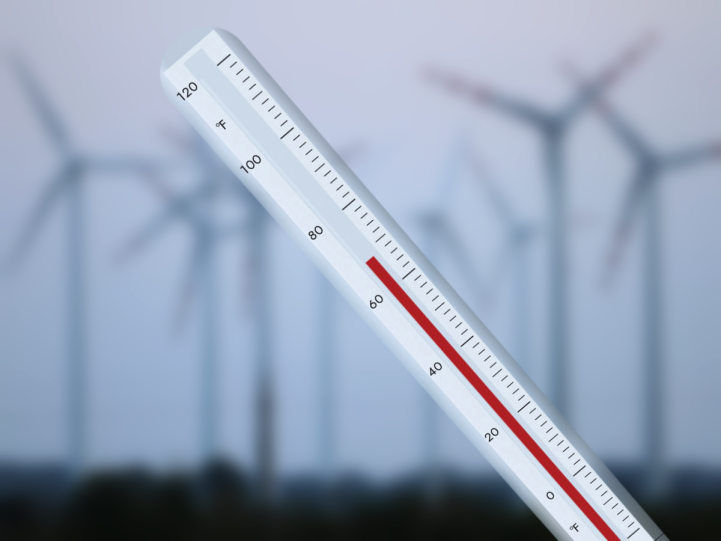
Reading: **68** °F
